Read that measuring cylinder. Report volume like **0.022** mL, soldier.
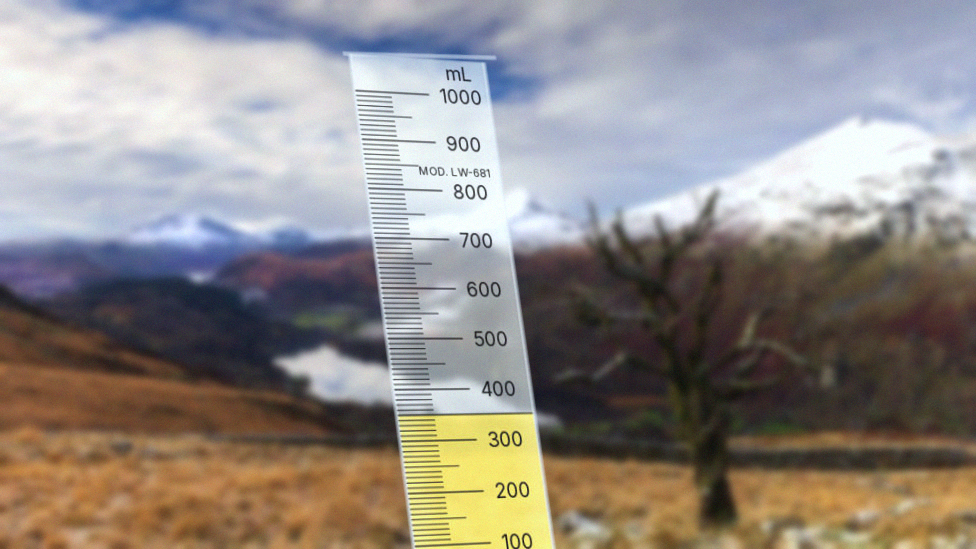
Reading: **350** mL
